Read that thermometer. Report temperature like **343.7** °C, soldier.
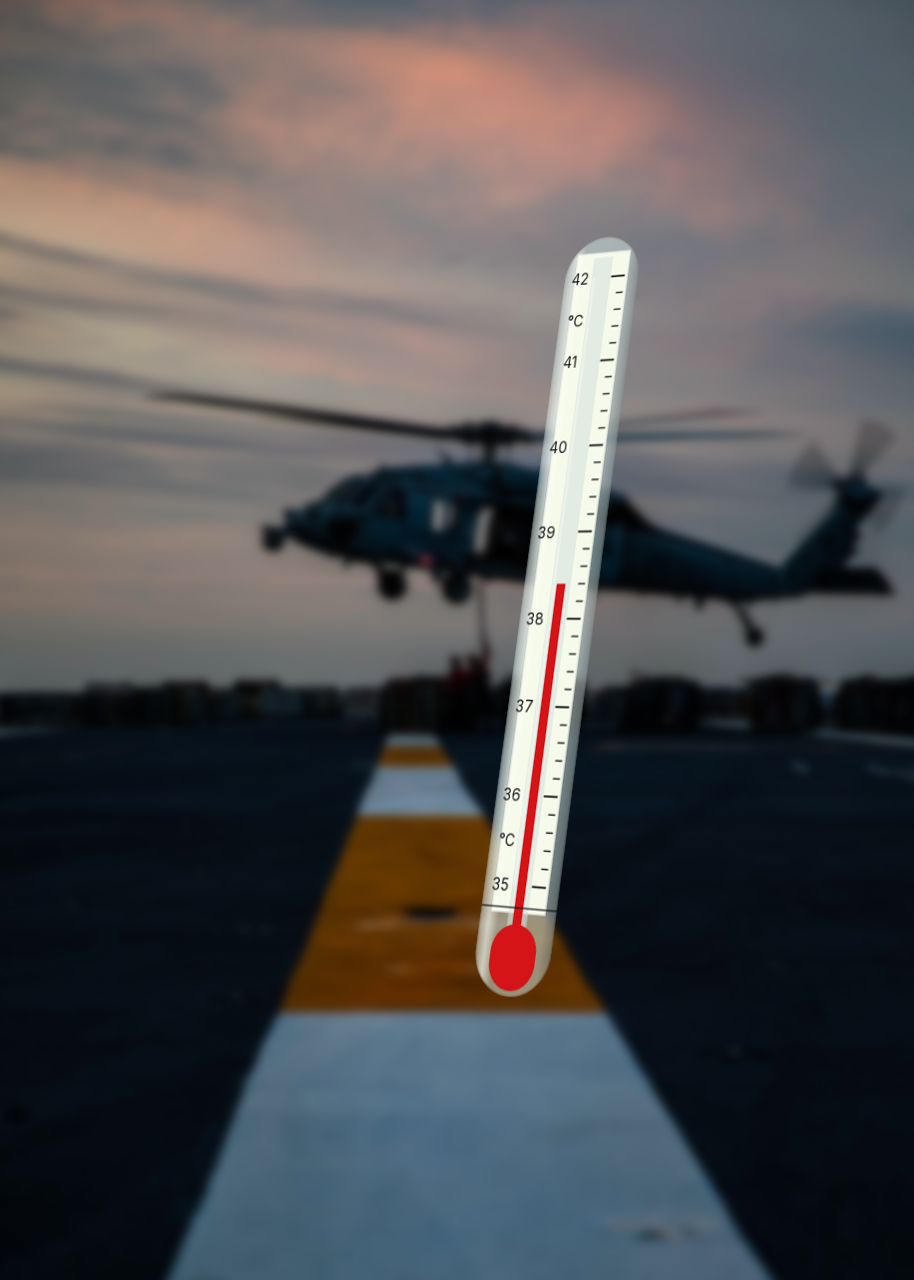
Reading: **38.4** °C
